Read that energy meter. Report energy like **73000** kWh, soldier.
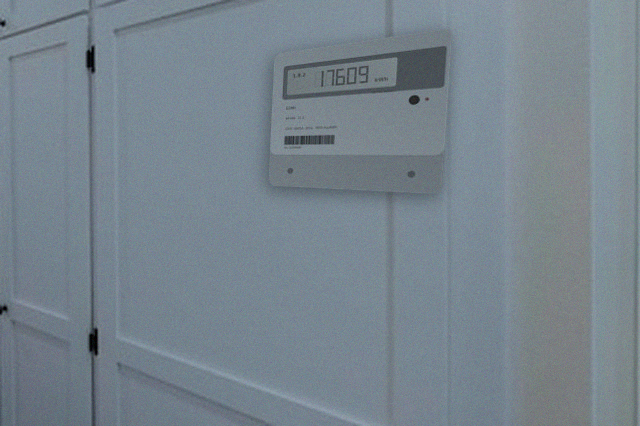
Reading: **17609** kWh
